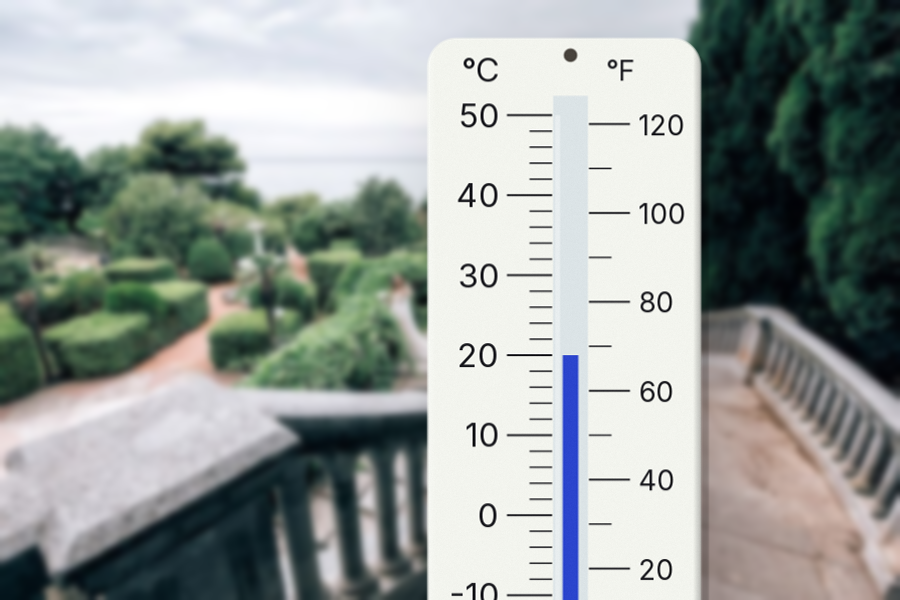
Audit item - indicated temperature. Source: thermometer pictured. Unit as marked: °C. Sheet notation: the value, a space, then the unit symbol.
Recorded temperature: 20 °C
